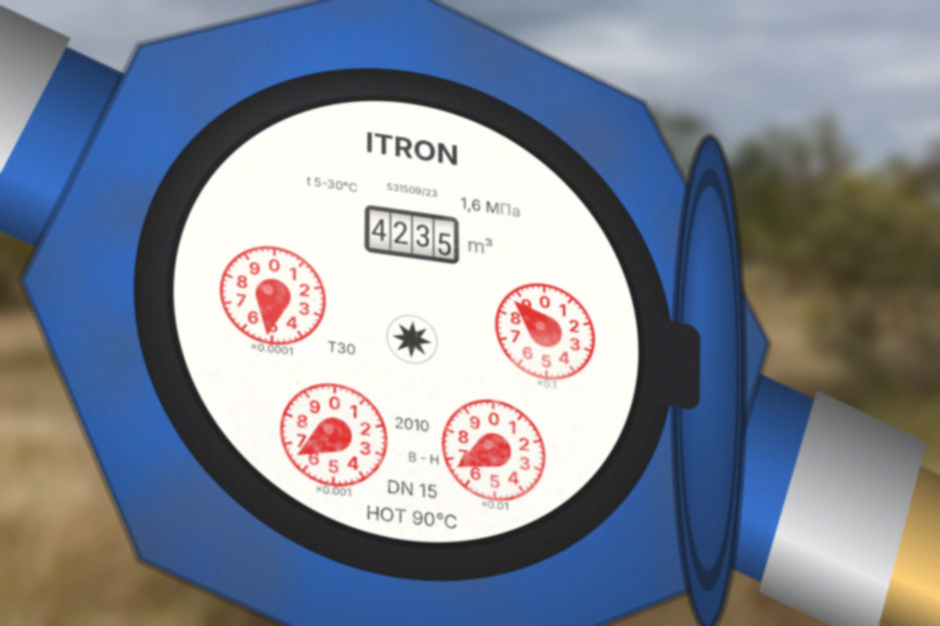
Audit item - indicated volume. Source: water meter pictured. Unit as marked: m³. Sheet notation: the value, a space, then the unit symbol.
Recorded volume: 4234.8665 m³
